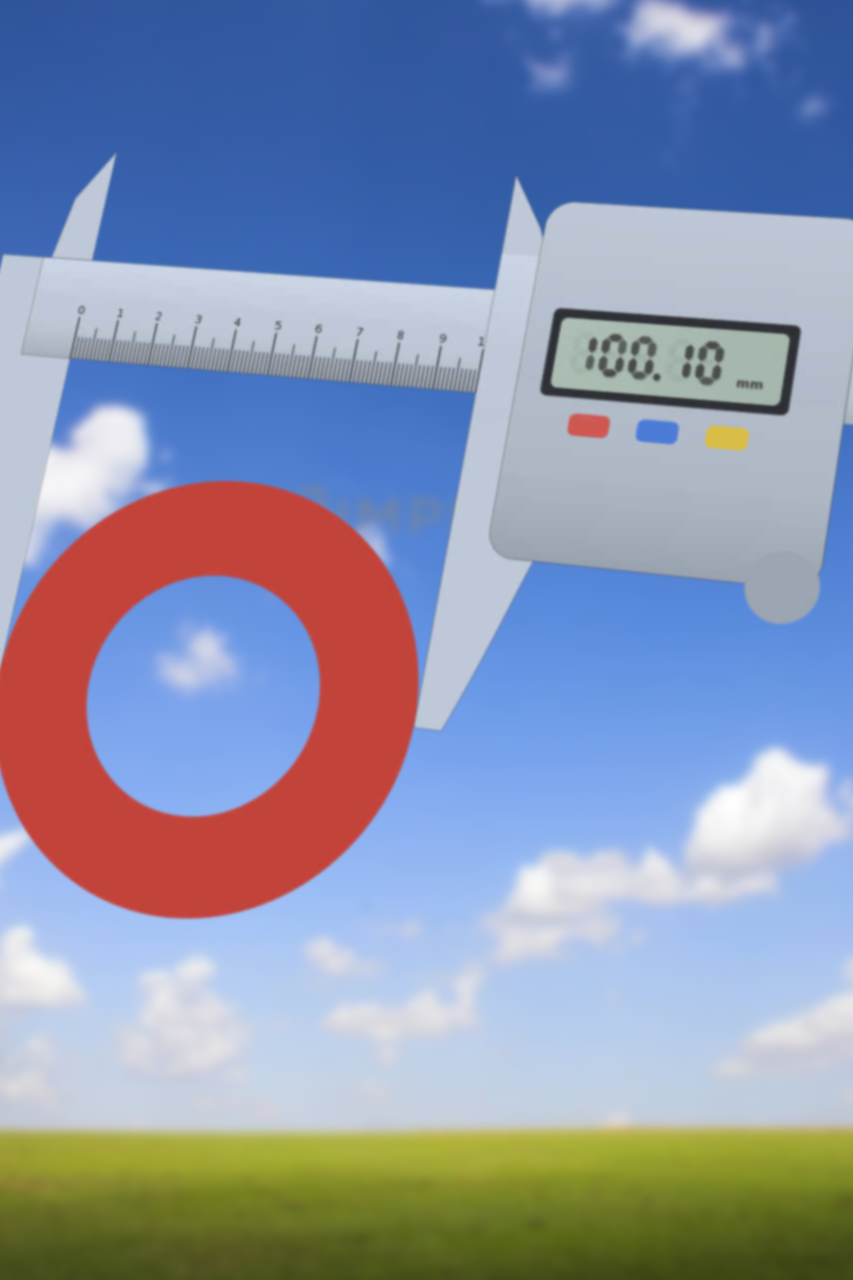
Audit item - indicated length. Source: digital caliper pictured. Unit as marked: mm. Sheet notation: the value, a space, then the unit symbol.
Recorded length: 100.10 mm
